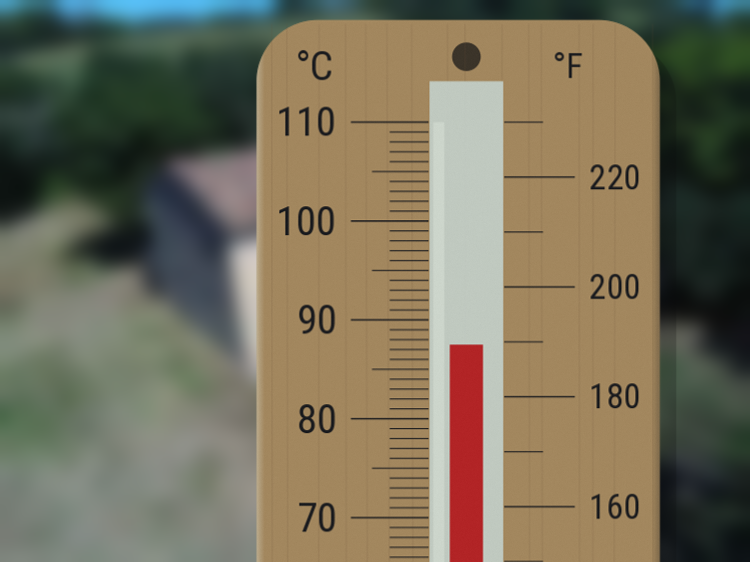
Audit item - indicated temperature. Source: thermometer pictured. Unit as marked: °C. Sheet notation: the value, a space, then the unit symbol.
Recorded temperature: 87.5 °C
